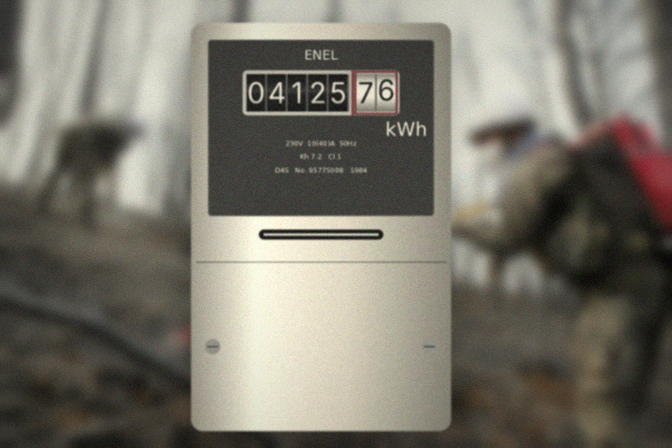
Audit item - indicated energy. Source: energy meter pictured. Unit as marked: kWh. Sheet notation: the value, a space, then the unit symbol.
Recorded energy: 4125.76 kWh
